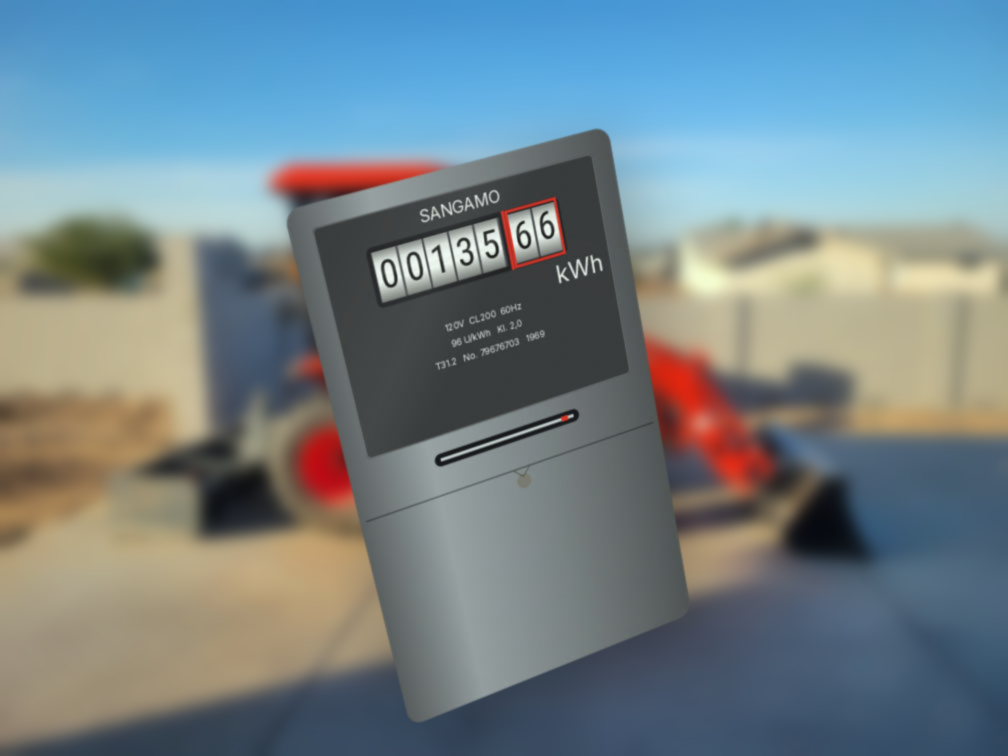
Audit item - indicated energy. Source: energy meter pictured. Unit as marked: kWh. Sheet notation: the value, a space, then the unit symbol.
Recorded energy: 135.66 kWh
